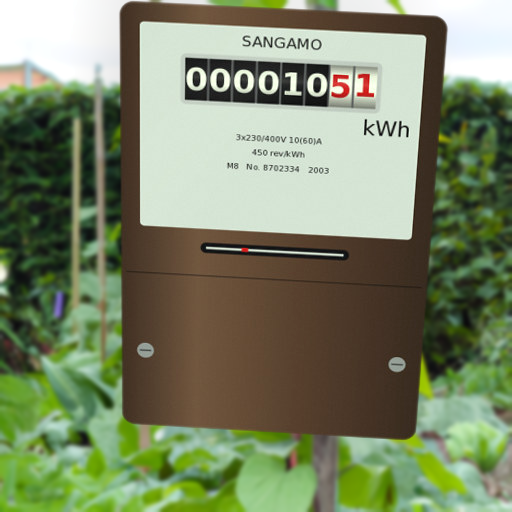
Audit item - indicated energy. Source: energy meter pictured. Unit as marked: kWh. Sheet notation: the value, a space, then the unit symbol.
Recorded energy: 10.51 kWh
